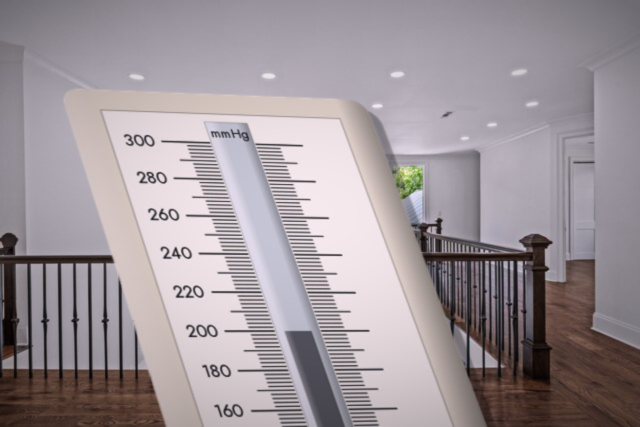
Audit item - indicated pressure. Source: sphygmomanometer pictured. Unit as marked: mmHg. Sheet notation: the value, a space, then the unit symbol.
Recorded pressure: 200 mmHg
